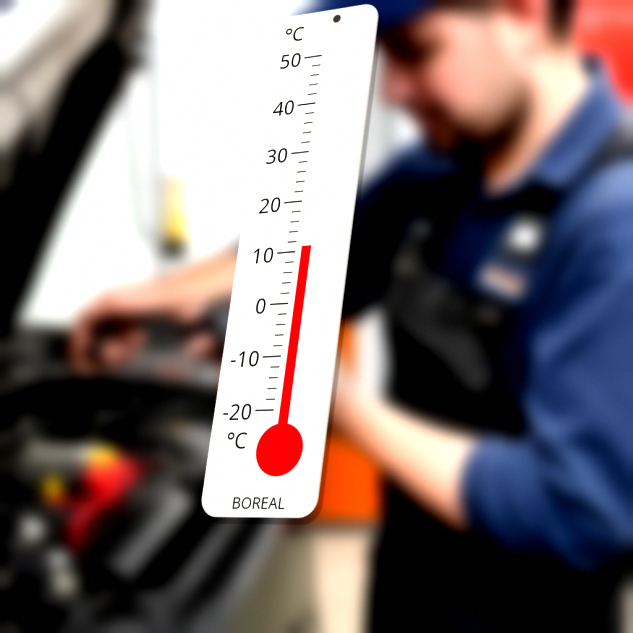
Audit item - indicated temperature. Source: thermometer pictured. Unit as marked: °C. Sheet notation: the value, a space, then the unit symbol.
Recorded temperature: 11 °C
